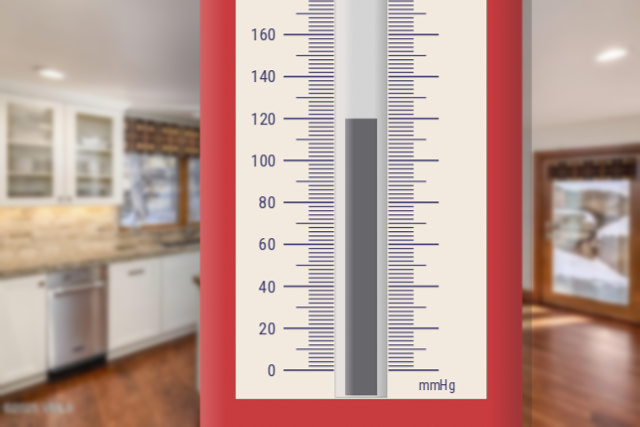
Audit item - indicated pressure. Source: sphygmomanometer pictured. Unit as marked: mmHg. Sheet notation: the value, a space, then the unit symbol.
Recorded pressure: 120 mmHg
